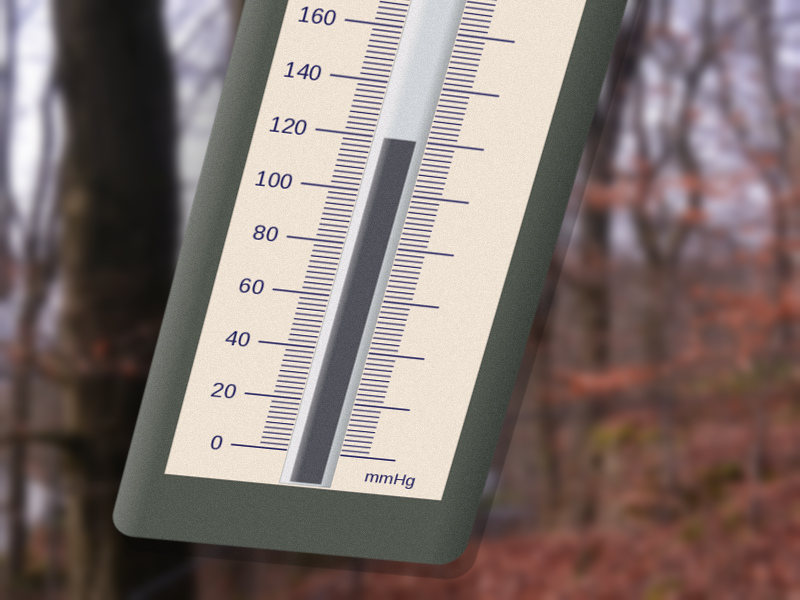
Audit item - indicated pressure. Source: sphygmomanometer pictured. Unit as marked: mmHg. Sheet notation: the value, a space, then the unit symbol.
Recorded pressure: 120 mmHg
